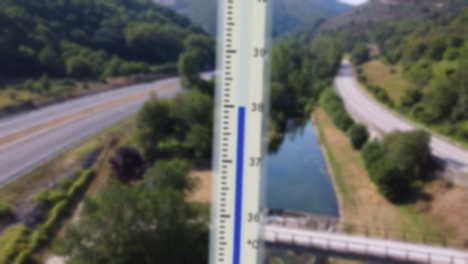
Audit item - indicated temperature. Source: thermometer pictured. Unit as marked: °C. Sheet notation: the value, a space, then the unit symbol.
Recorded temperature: 38 °C
